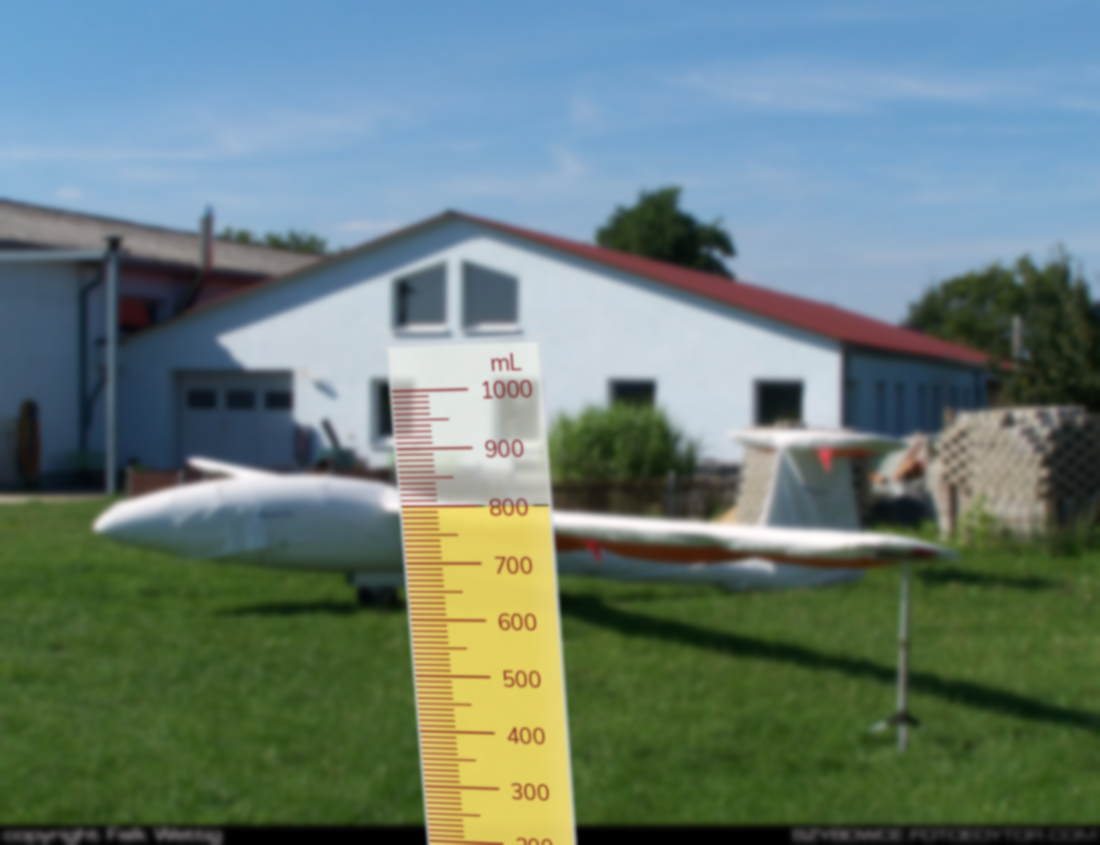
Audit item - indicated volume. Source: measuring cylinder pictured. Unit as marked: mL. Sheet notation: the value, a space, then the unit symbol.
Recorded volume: 800 mL
